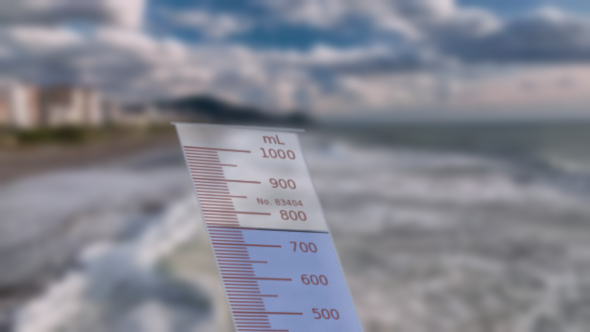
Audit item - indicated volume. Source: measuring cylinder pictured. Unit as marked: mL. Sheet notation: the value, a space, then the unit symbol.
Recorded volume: 750 mL
